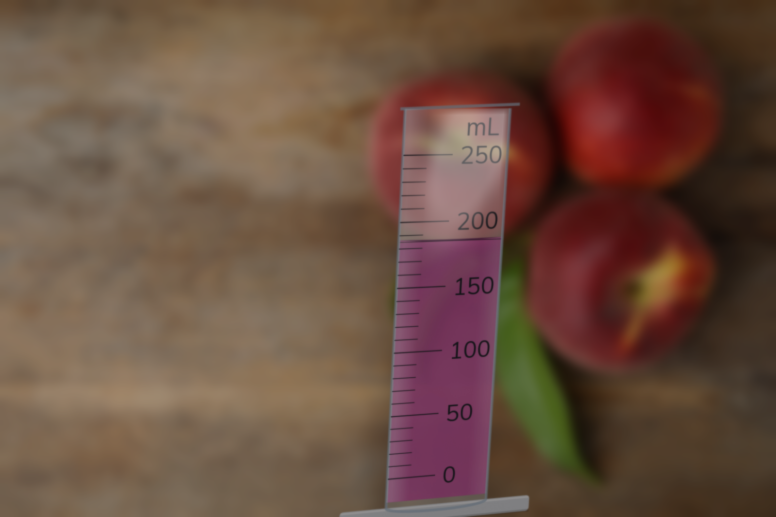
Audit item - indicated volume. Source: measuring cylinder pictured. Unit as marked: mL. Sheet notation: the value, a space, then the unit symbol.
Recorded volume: 185 mL
